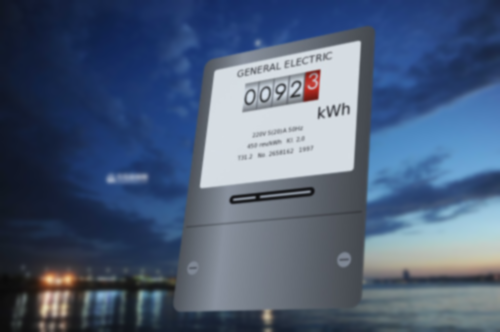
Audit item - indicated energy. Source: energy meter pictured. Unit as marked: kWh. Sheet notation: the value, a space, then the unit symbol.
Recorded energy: 92.3 kWh
